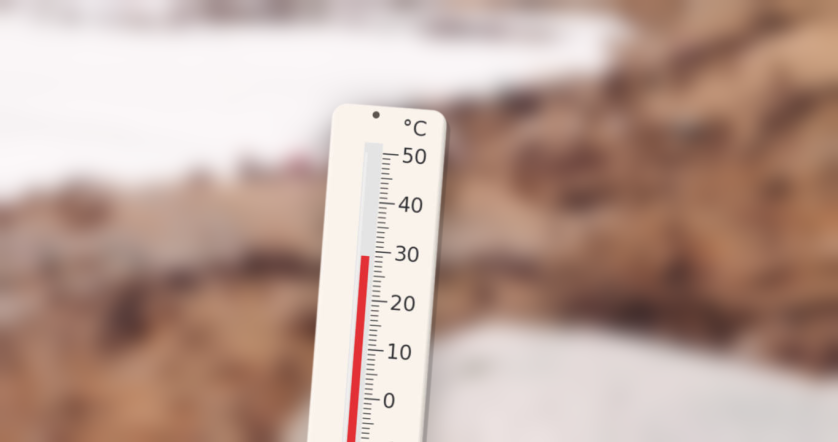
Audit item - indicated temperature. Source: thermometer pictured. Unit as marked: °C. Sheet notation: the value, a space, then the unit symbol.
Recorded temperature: 29 °C
